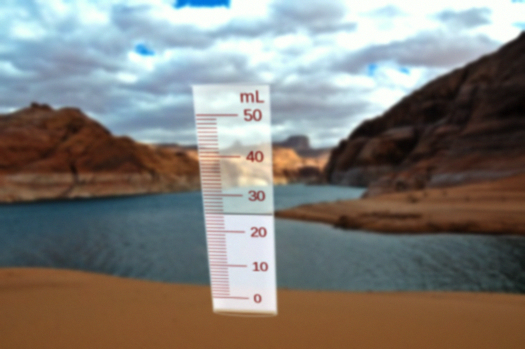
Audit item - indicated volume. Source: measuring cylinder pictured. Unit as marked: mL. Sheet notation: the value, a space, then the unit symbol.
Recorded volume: 25 mL
